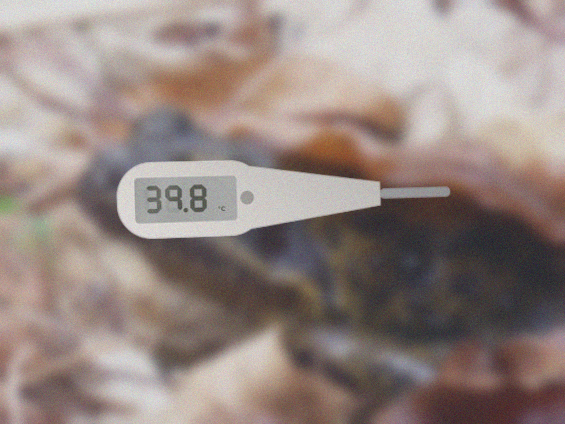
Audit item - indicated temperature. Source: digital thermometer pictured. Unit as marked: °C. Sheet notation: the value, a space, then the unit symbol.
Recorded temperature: 39.8 °C
